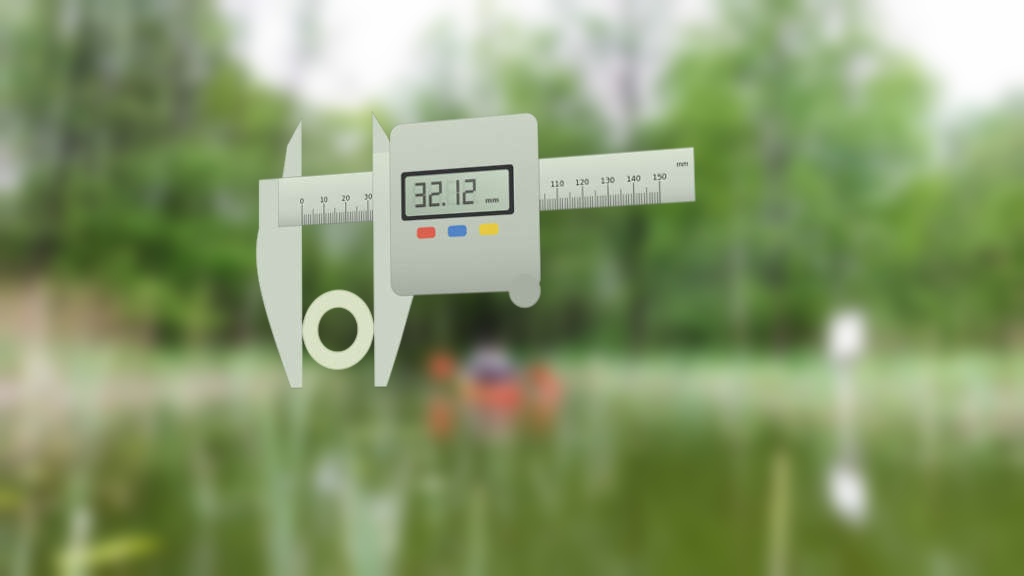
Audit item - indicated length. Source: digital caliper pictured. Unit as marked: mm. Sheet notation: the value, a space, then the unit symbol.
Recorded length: 32.12 mm
